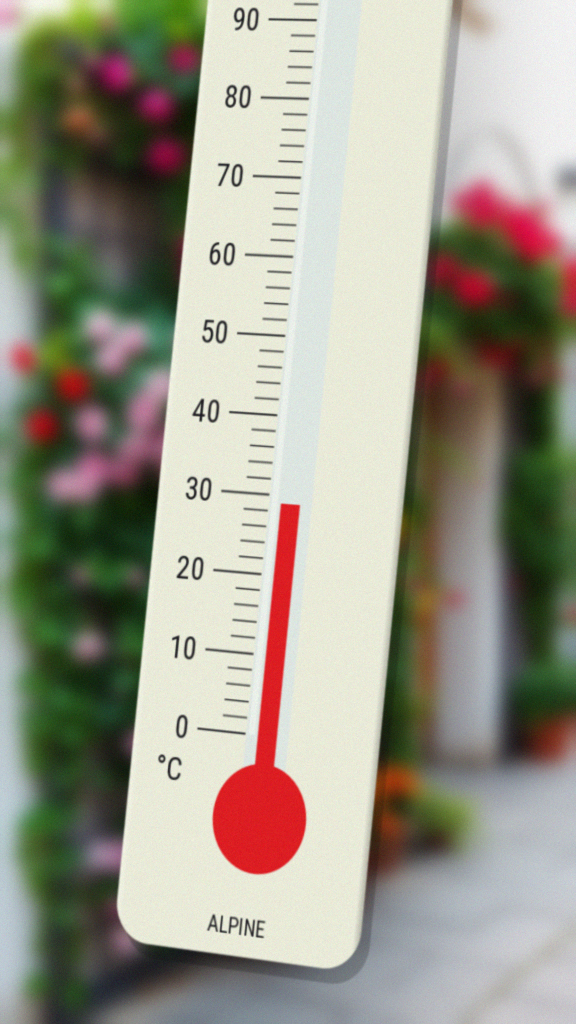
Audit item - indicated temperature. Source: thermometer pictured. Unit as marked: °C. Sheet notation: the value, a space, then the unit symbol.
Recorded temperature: 29 °C
